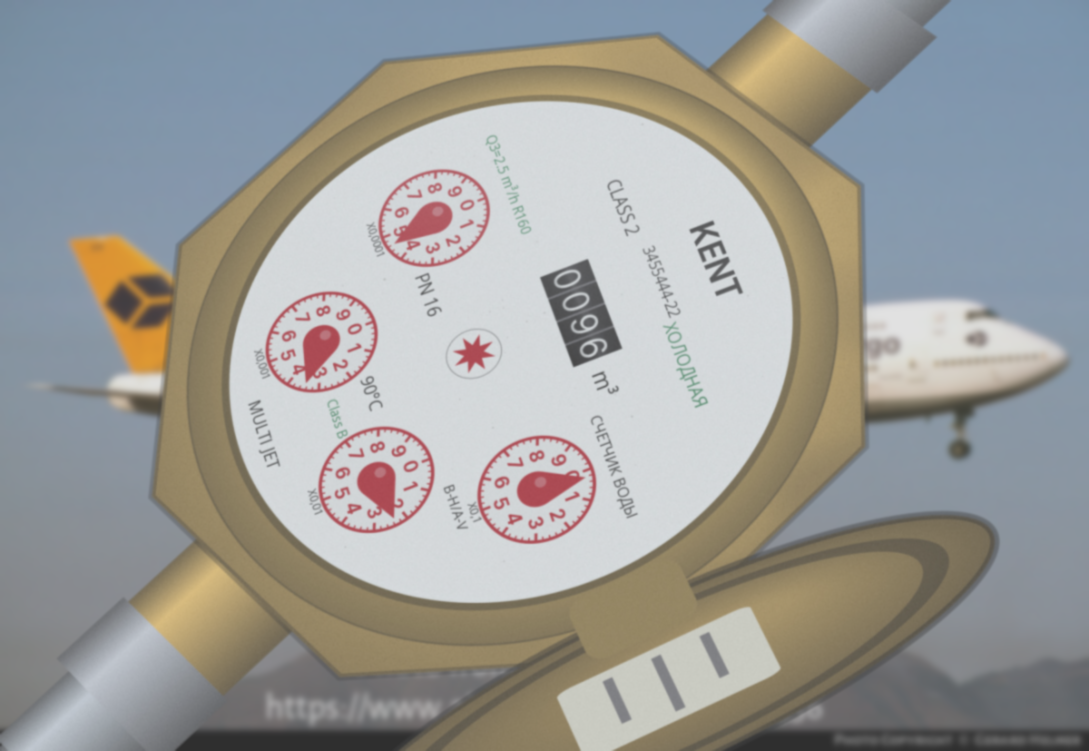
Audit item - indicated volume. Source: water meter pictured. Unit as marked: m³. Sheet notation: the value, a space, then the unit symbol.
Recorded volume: 96.0234 m³
